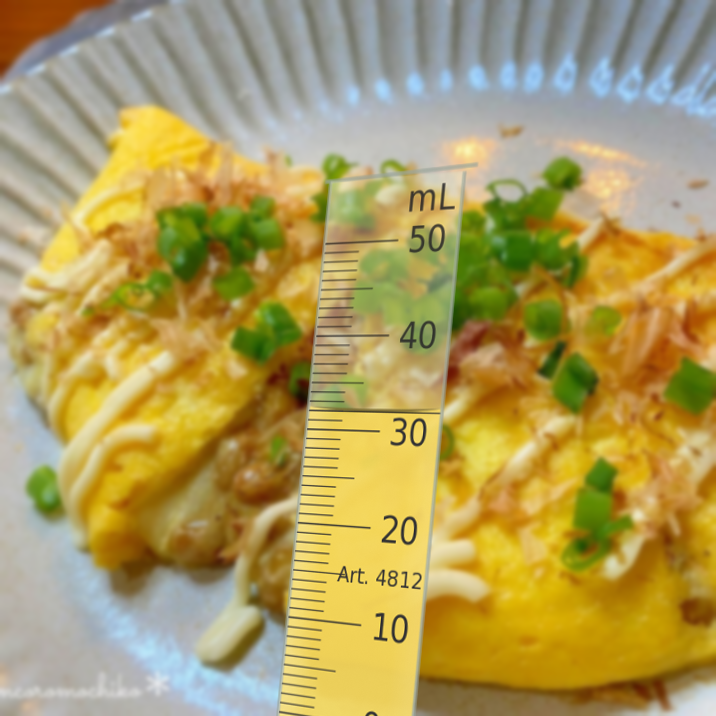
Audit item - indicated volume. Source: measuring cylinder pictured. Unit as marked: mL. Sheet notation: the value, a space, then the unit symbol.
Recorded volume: 32 mL
